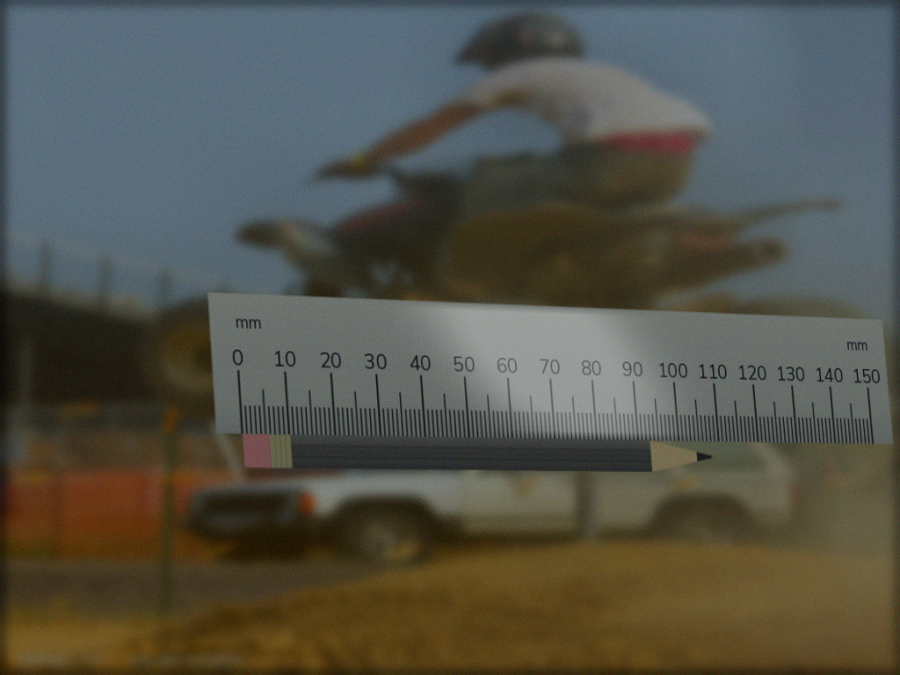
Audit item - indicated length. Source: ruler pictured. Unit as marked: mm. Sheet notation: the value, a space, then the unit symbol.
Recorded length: 108 mm
